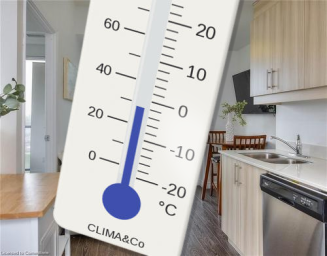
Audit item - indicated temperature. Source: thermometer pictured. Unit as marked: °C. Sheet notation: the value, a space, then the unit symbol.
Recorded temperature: -2 °C
